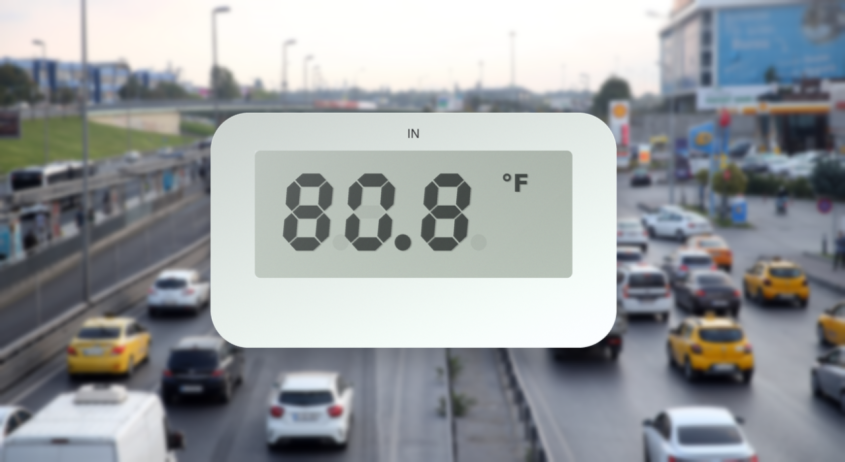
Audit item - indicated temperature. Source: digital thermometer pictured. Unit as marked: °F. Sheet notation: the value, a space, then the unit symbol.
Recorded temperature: 80.8 °F
